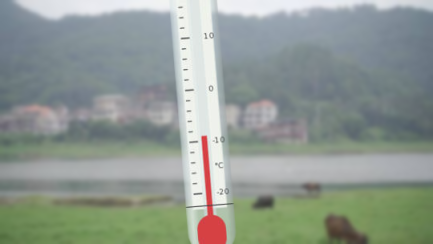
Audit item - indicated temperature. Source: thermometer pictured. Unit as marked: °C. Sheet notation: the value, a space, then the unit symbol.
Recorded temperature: -9 °C
